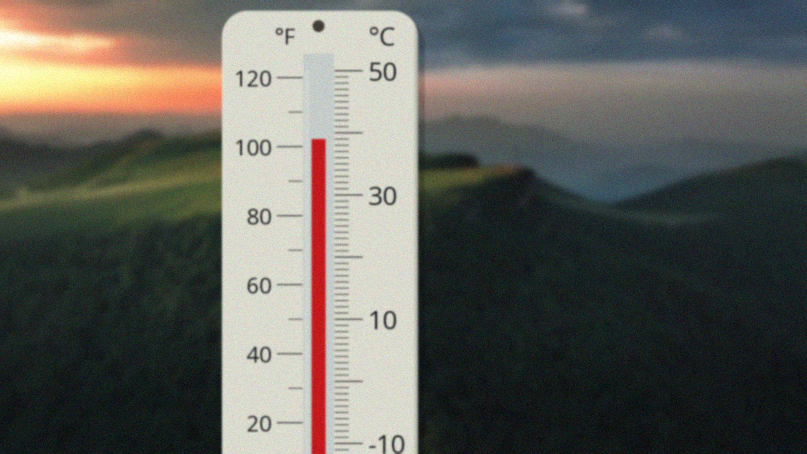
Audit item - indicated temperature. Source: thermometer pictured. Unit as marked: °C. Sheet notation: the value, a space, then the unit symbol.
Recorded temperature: 39 °C
